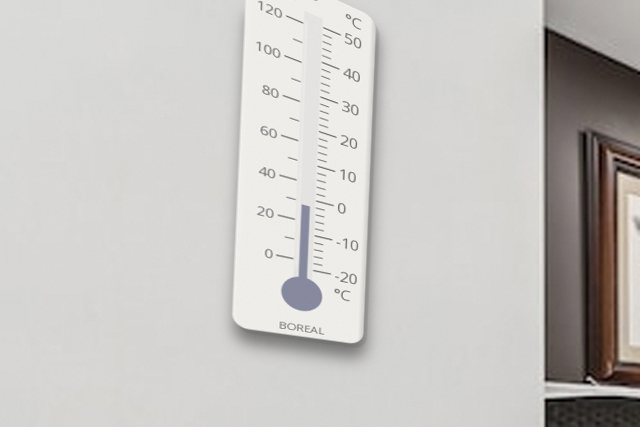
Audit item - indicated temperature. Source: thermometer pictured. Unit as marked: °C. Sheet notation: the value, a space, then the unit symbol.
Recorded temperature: -2 °C
